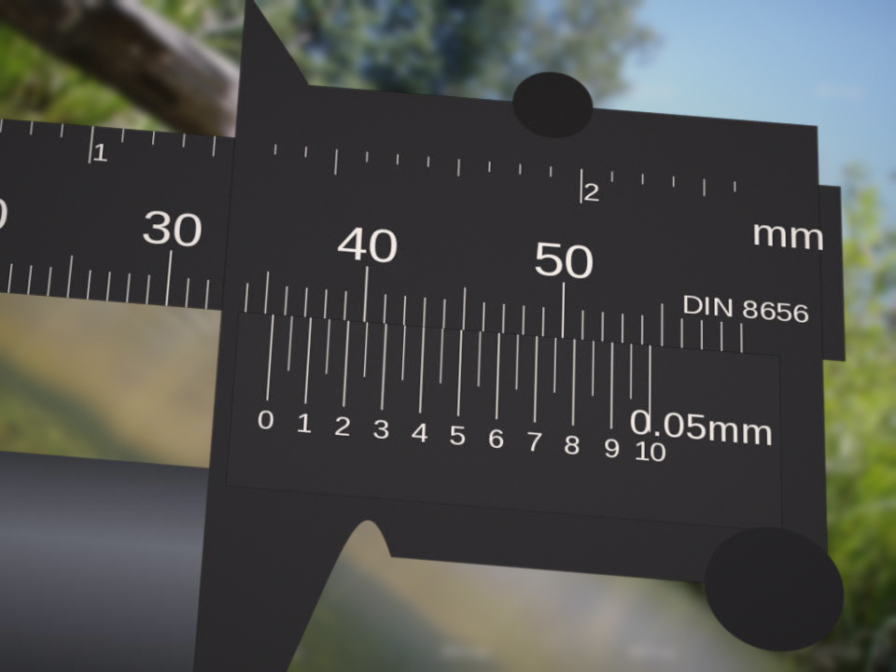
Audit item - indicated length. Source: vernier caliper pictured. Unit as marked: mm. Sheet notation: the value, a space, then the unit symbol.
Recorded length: 35.4 mm
